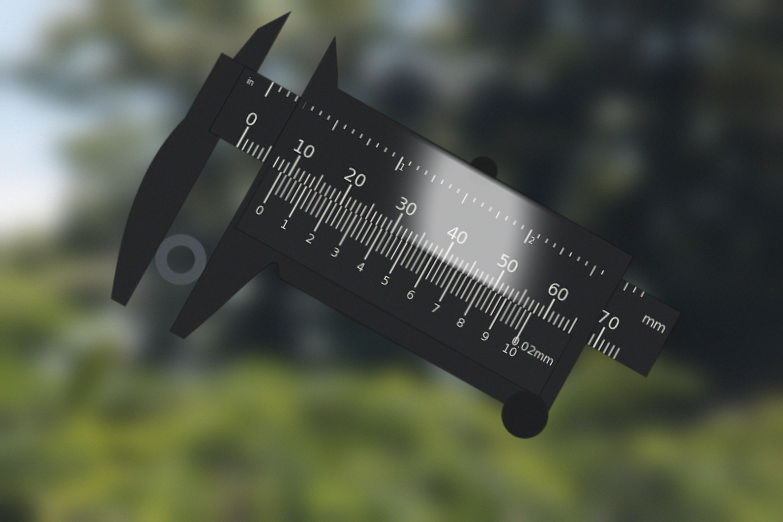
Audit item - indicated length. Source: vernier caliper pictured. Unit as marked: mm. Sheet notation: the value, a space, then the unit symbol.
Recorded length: 8.6 mm
